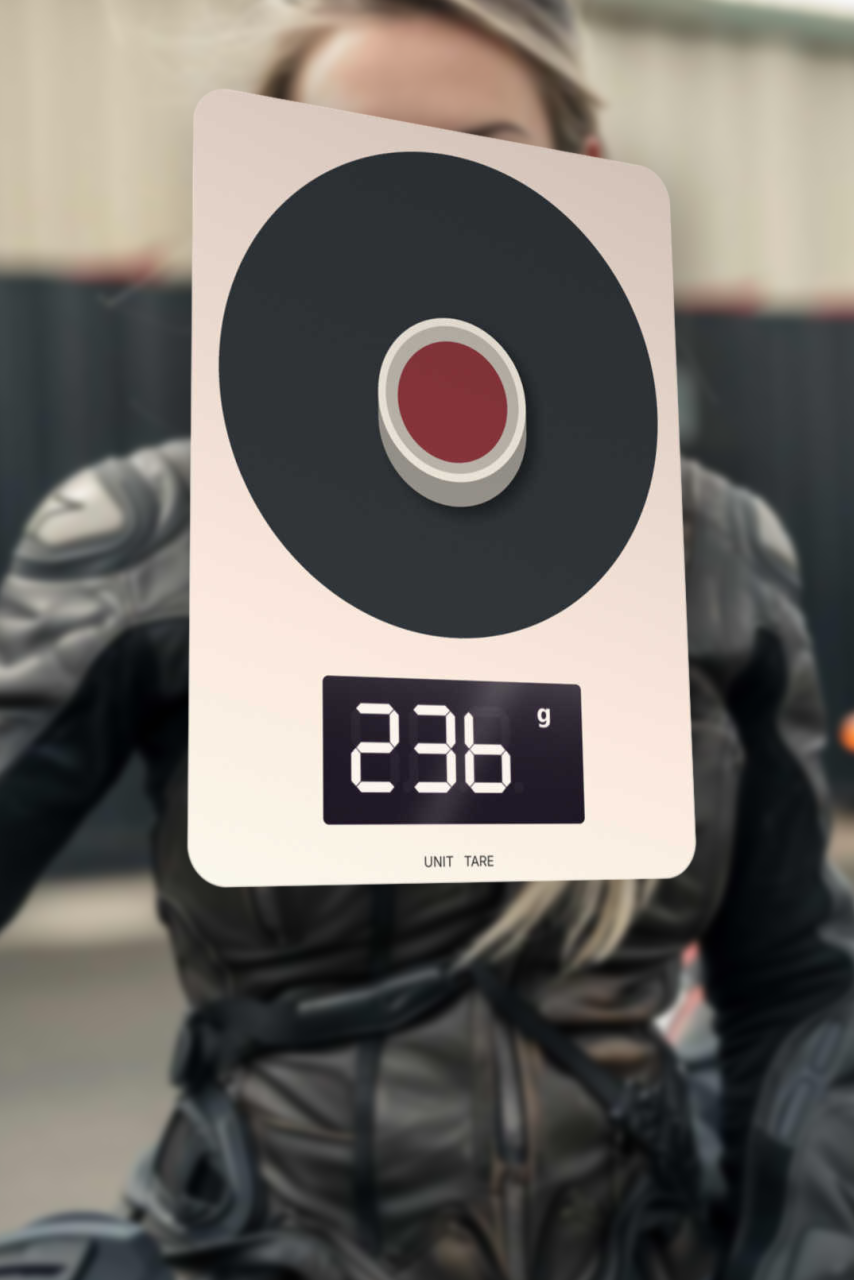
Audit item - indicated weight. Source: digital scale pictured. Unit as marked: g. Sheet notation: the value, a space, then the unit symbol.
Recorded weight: 236 g
